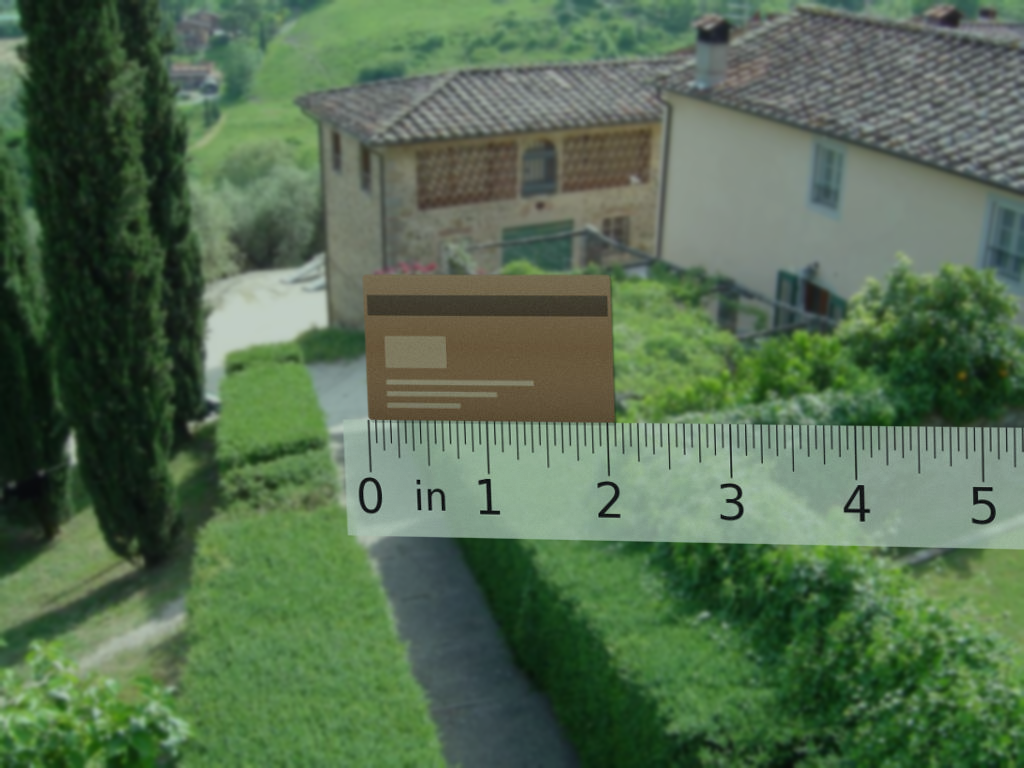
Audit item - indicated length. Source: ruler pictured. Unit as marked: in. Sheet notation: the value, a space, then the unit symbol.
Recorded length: 2.0625 in
